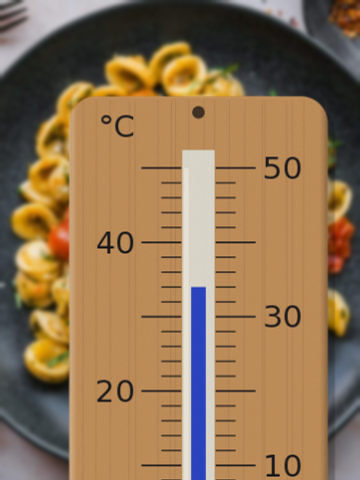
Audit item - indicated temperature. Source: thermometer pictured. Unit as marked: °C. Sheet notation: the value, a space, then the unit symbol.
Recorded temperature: 34 °C
